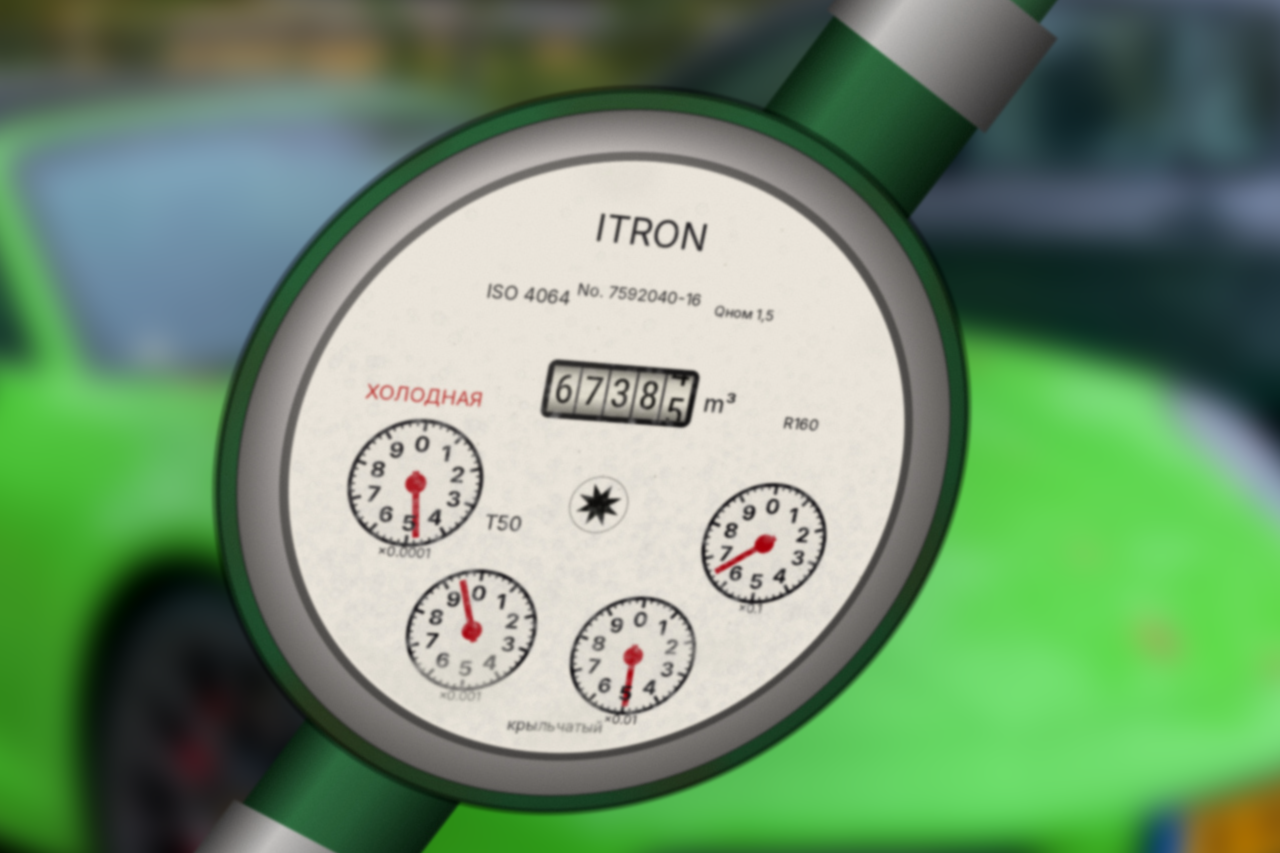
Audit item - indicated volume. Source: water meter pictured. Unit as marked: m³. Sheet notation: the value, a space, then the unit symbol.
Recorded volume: 67384.6494 m³
